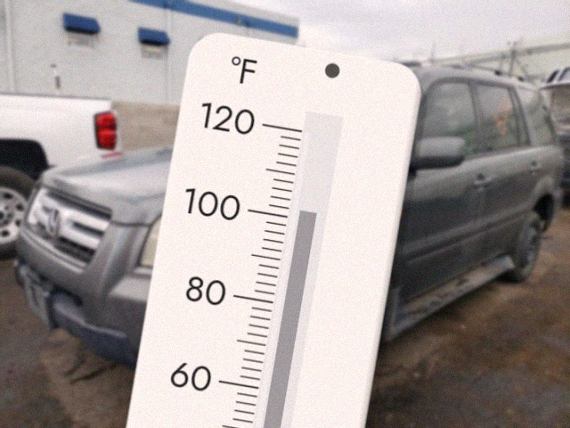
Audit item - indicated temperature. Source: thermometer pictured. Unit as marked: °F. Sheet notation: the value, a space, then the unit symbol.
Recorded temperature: 102 °F
